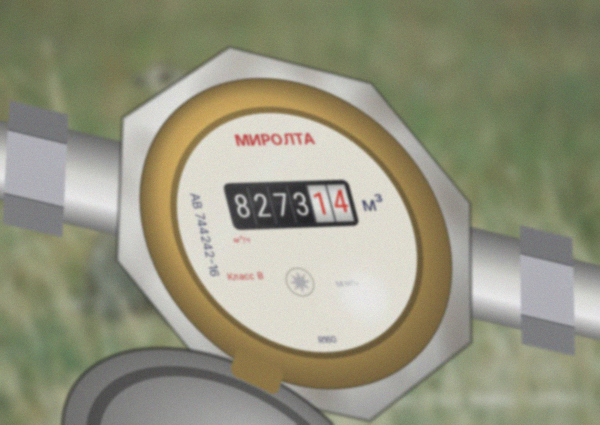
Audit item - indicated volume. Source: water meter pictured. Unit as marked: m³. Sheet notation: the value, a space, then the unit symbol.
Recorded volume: 8273.14 m³
